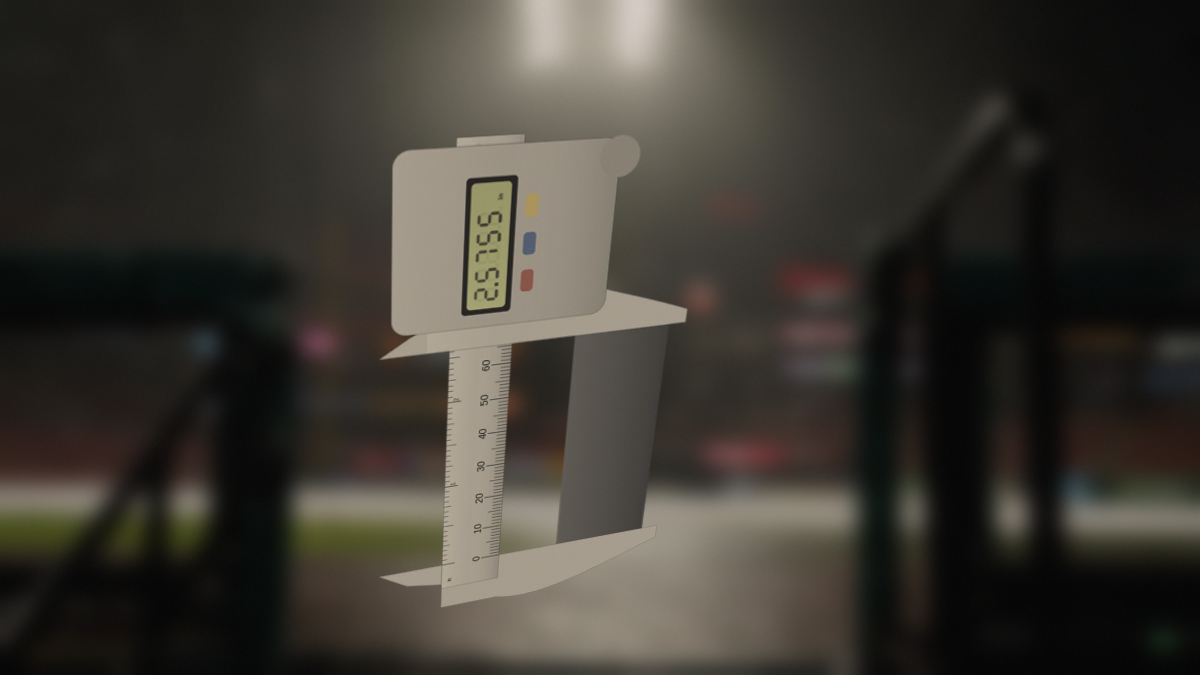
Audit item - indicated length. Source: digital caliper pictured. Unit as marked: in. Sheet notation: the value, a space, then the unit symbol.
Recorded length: 2.5755 in
